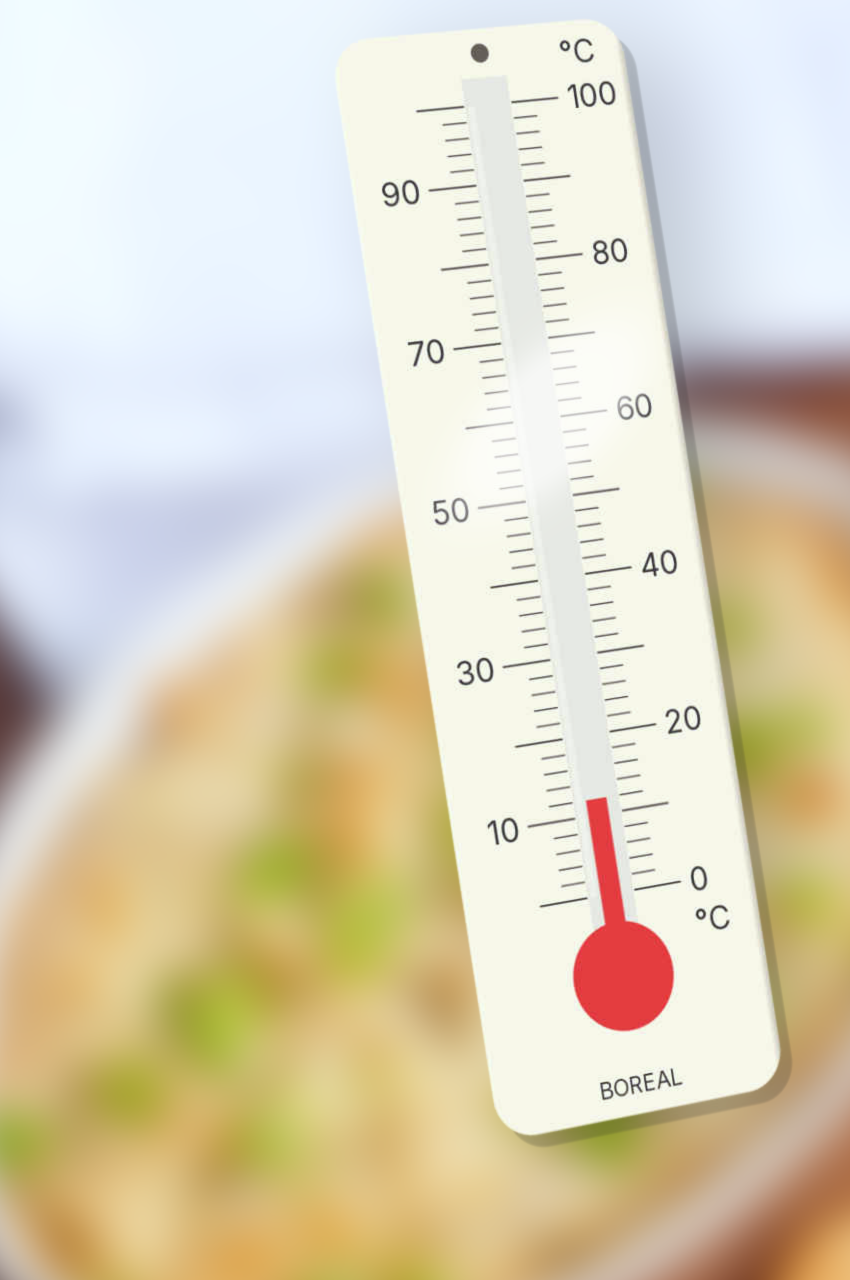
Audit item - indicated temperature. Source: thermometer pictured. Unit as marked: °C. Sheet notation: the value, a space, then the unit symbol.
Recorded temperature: 12 °C
